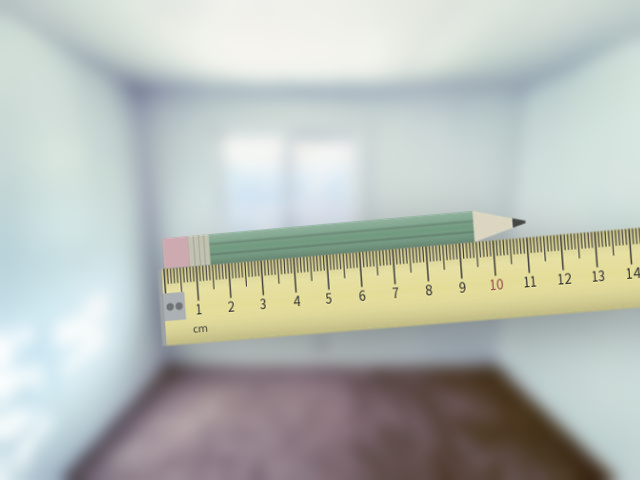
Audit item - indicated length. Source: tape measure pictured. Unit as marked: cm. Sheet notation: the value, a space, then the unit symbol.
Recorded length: 11 cm
